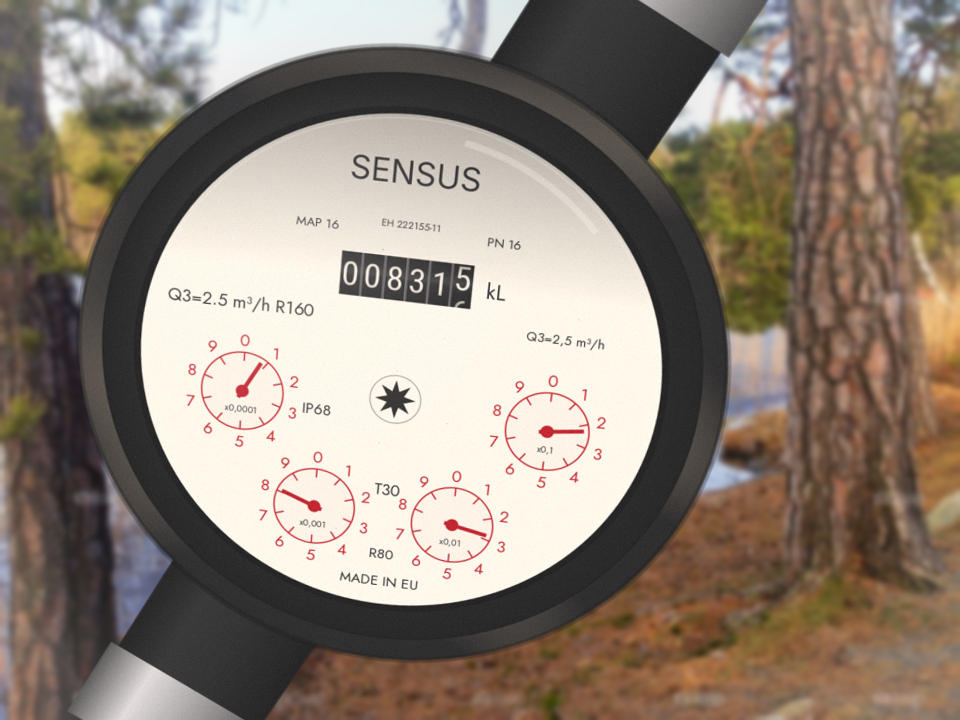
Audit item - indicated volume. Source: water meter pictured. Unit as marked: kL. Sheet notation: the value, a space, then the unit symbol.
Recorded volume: 8315.2280 kL
